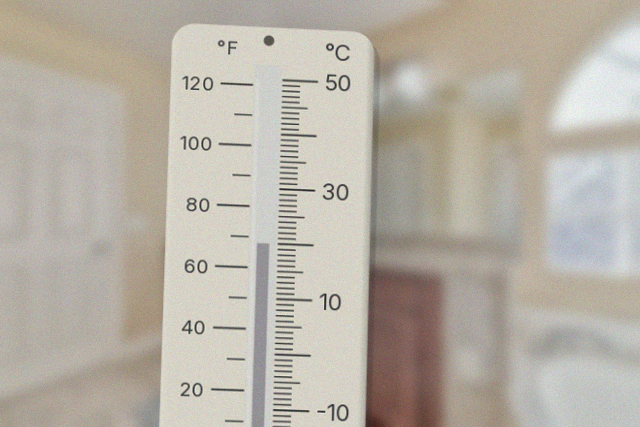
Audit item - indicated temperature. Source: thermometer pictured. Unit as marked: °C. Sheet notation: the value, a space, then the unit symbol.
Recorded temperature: 20 °C
